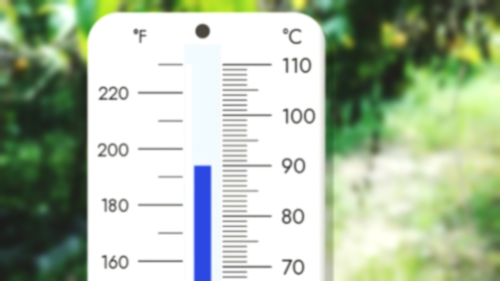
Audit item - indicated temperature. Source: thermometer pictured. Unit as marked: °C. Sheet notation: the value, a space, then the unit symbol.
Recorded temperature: 90 °C
